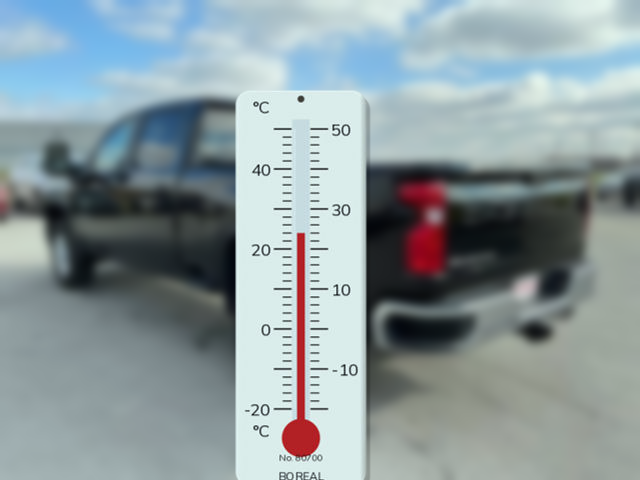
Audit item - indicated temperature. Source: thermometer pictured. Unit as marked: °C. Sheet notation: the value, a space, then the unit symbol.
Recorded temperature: 24 °C
